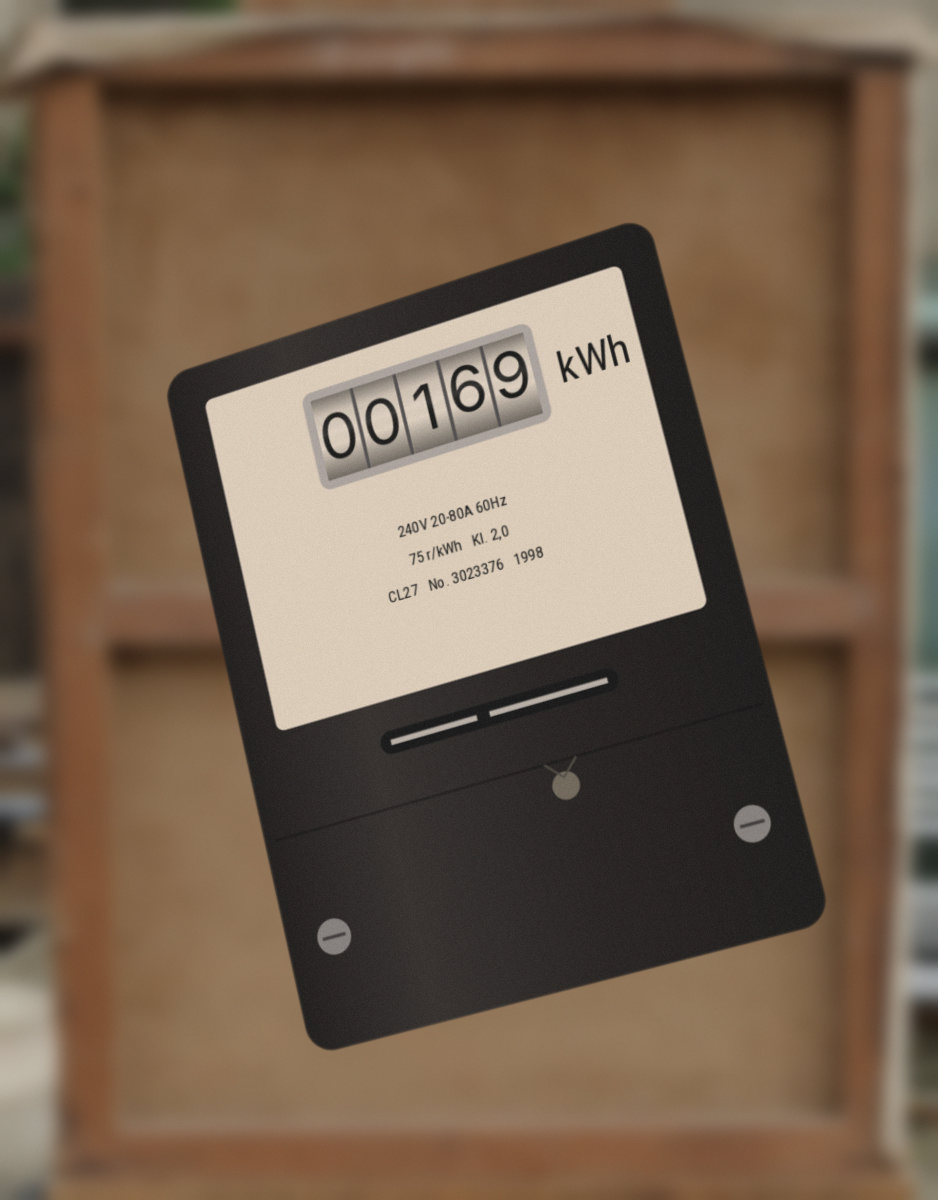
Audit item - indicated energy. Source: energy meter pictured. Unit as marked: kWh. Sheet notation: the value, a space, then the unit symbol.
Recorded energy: 169 kWh
